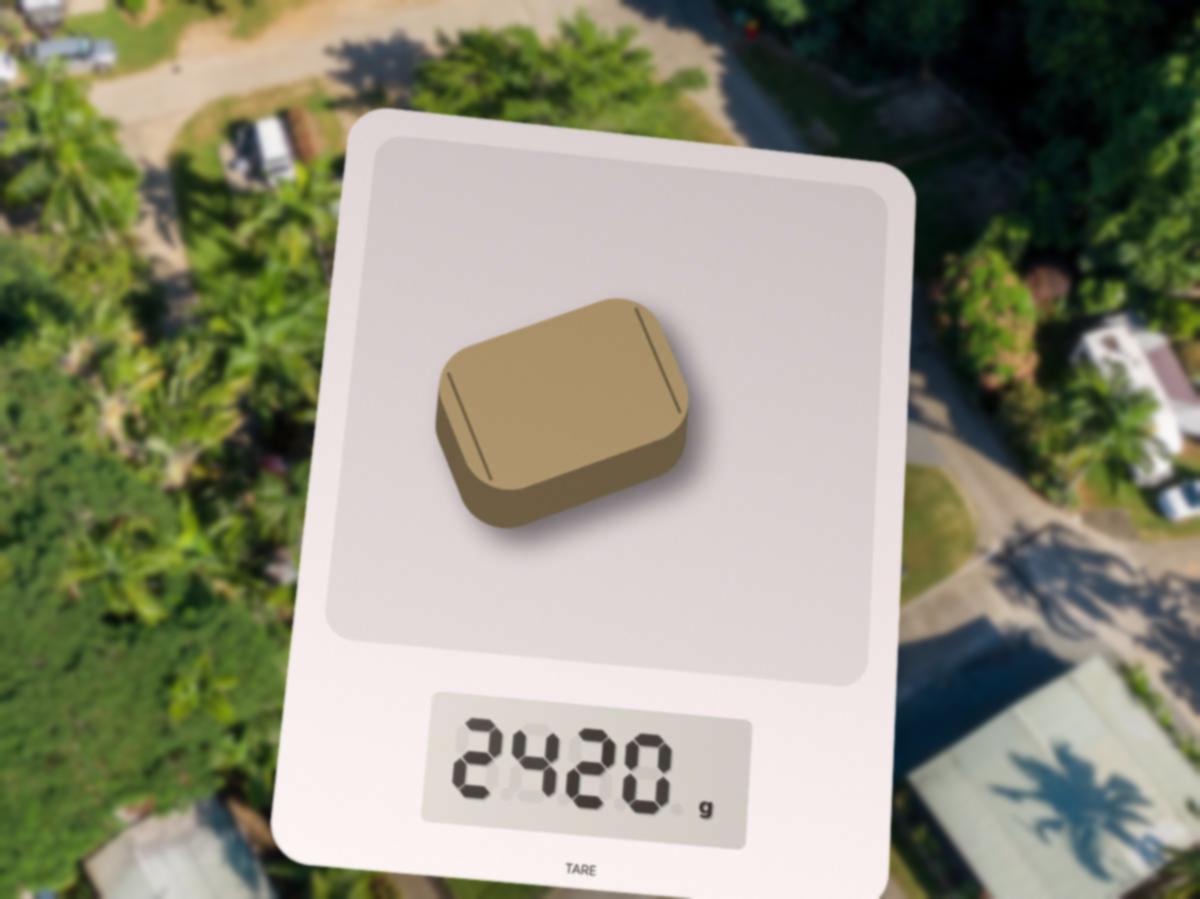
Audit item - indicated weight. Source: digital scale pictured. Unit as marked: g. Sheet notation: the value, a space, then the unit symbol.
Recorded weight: 2420 g
